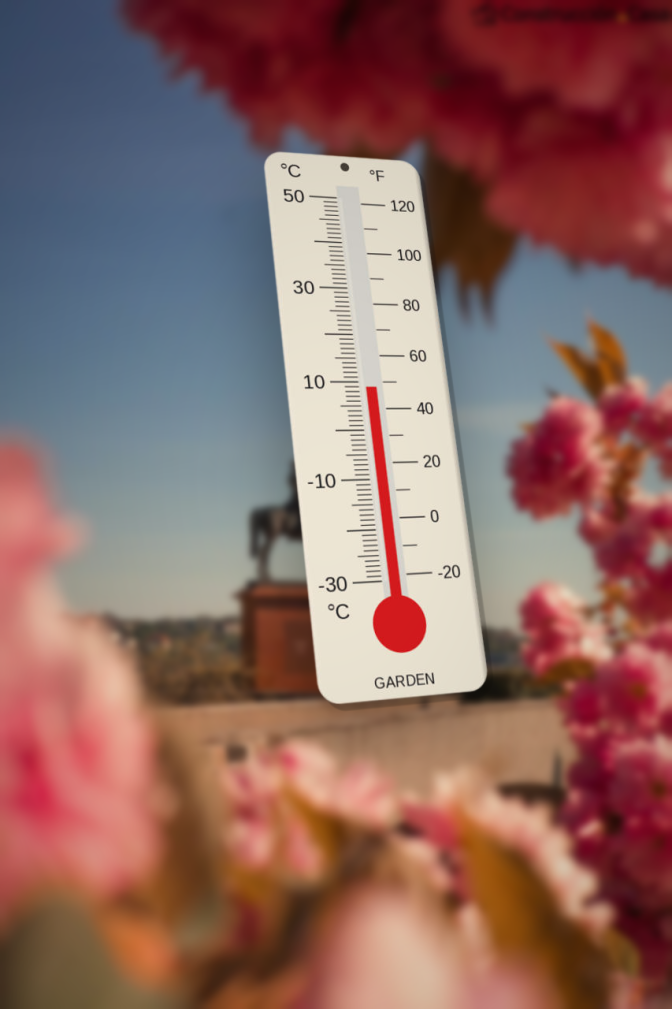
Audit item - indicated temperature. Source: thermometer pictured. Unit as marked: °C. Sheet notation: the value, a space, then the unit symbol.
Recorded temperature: 9 °C
